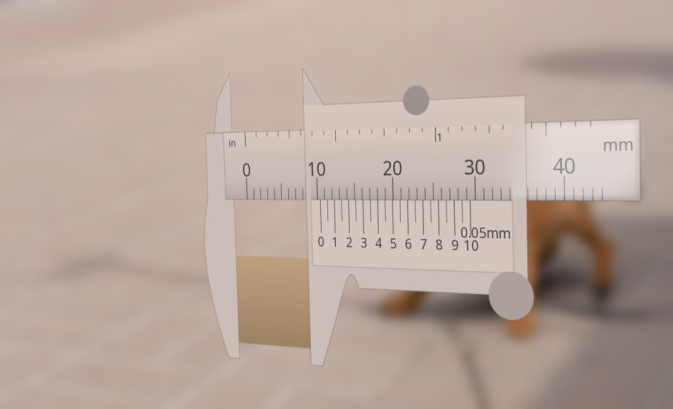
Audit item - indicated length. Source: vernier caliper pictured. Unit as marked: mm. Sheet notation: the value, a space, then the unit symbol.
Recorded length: 10.4 mm
